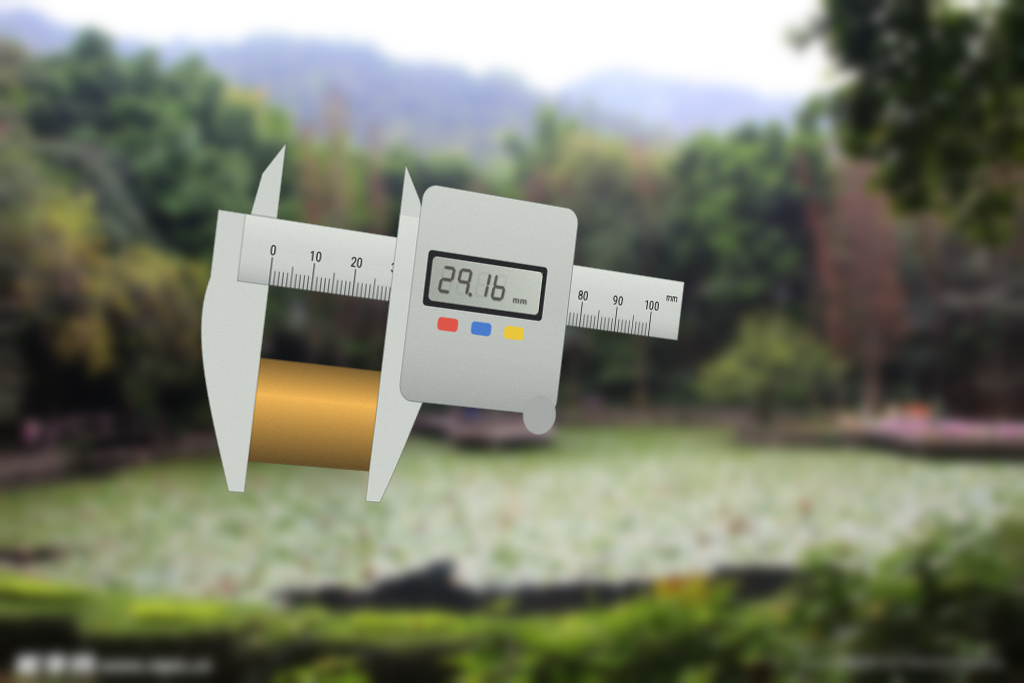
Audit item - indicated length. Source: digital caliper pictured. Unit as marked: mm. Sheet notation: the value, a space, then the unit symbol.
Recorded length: 29.16 mm
